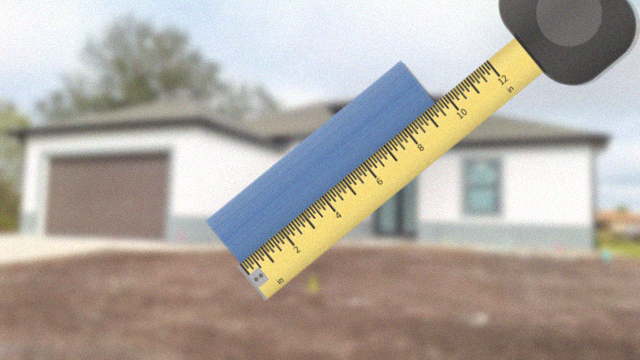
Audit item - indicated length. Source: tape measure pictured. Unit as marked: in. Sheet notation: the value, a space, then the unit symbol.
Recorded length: 9.5 in
